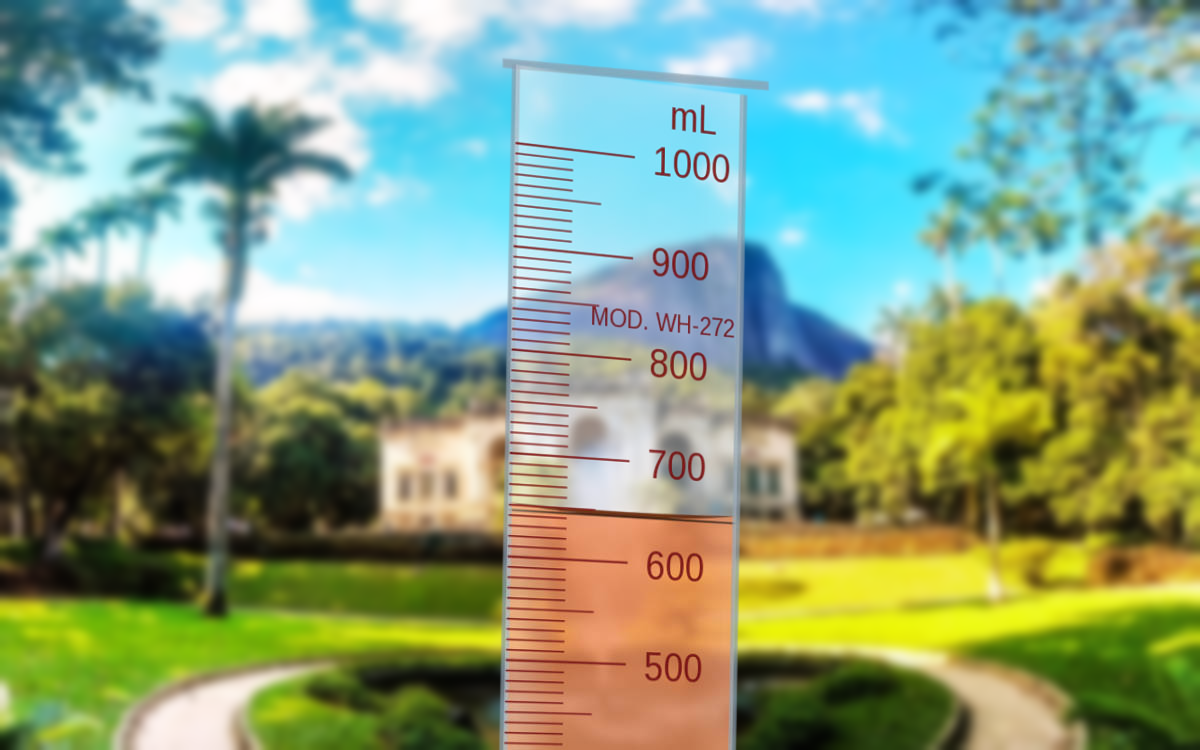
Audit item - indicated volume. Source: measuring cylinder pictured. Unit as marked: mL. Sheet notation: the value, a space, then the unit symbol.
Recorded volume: 645 mL
